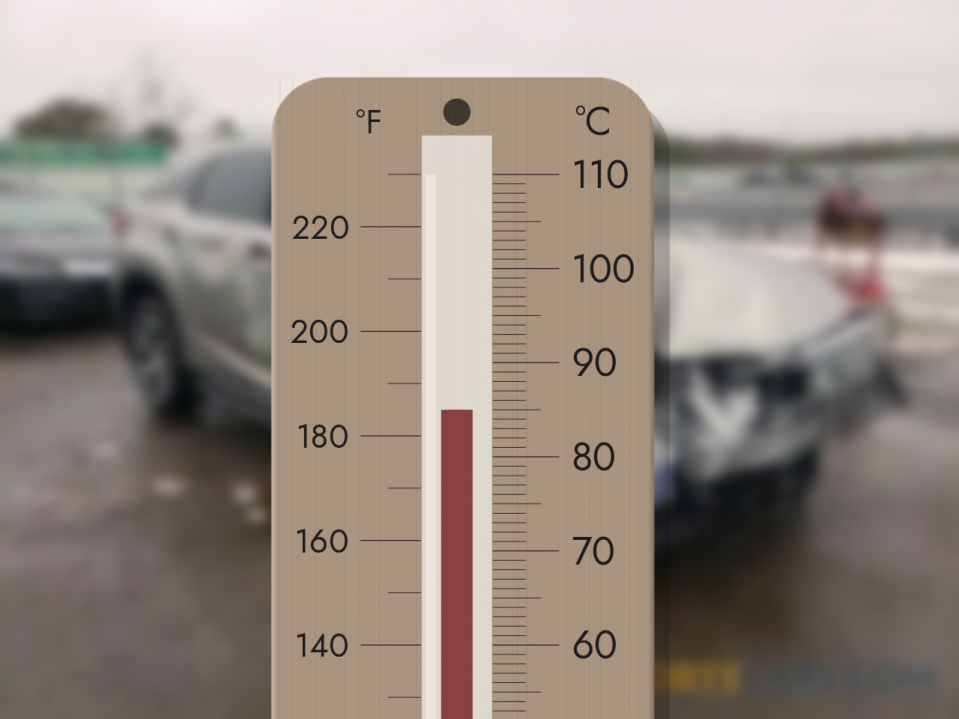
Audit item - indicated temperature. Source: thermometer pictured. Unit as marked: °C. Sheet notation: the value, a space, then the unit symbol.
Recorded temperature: 85 °C
